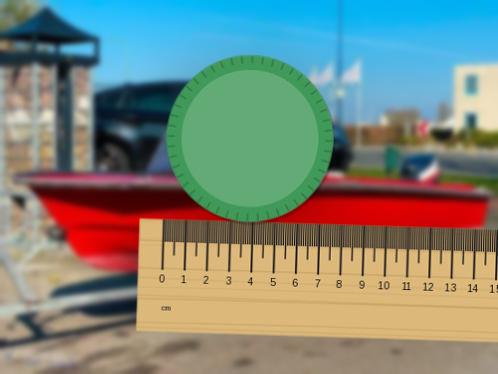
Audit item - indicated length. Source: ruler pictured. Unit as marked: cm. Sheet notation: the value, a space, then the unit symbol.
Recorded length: 7.5 cm
